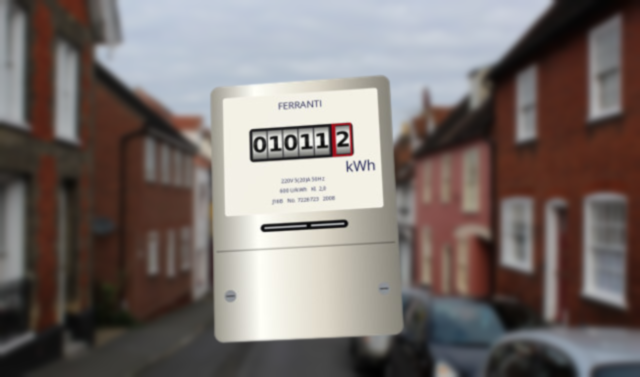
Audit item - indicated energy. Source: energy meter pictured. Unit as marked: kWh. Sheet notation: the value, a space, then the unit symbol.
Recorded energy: 1011.2 kWh
